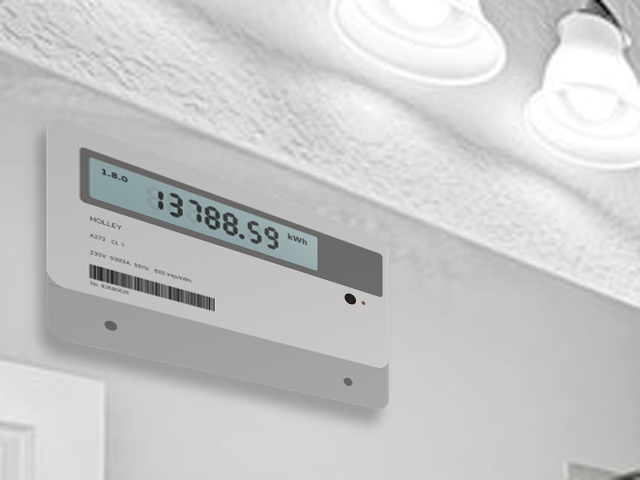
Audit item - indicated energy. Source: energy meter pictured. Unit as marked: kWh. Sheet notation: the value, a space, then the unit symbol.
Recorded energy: 13788.59 kWh
